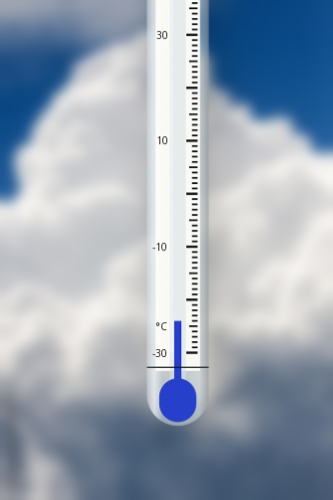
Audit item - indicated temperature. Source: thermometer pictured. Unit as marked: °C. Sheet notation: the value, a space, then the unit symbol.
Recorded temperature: -24 °C
